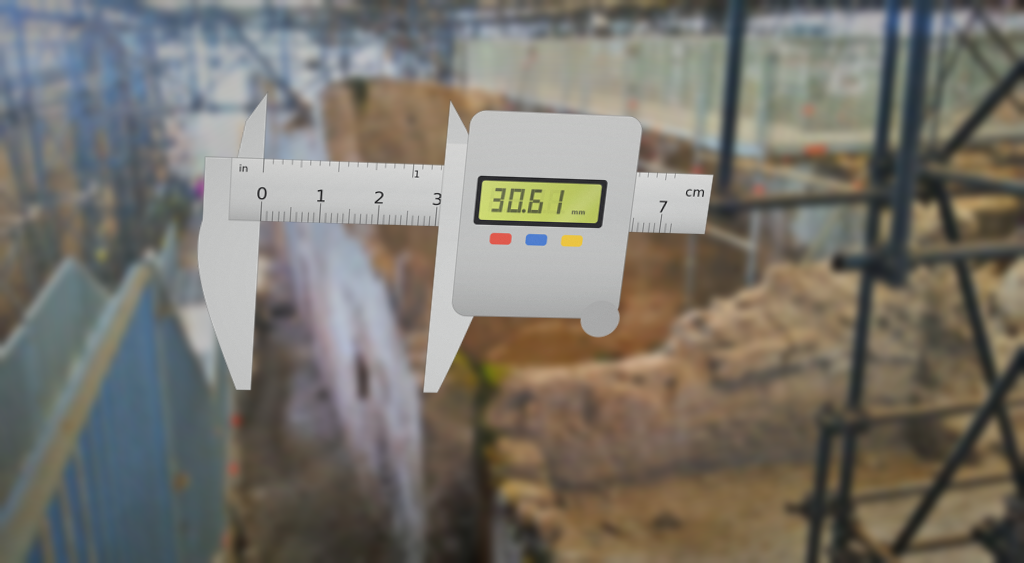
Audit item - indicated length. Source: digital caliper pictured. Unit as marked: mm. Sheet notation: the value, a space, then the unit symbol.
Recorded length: 30.61 mm
